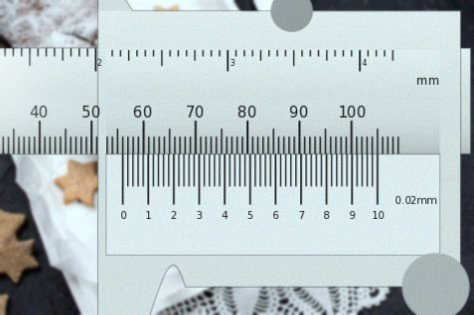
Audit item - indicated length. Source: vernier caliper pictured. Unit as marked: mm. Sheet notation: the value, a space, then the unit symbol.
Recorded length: 56.0 mm
